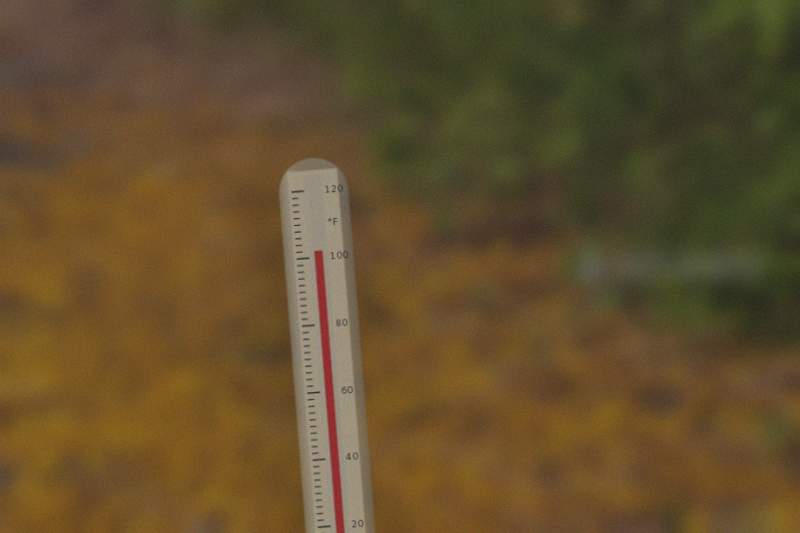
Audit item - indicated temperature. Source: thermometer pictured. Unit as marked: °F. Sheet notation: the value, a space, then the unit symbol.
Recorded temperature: 102 °F
